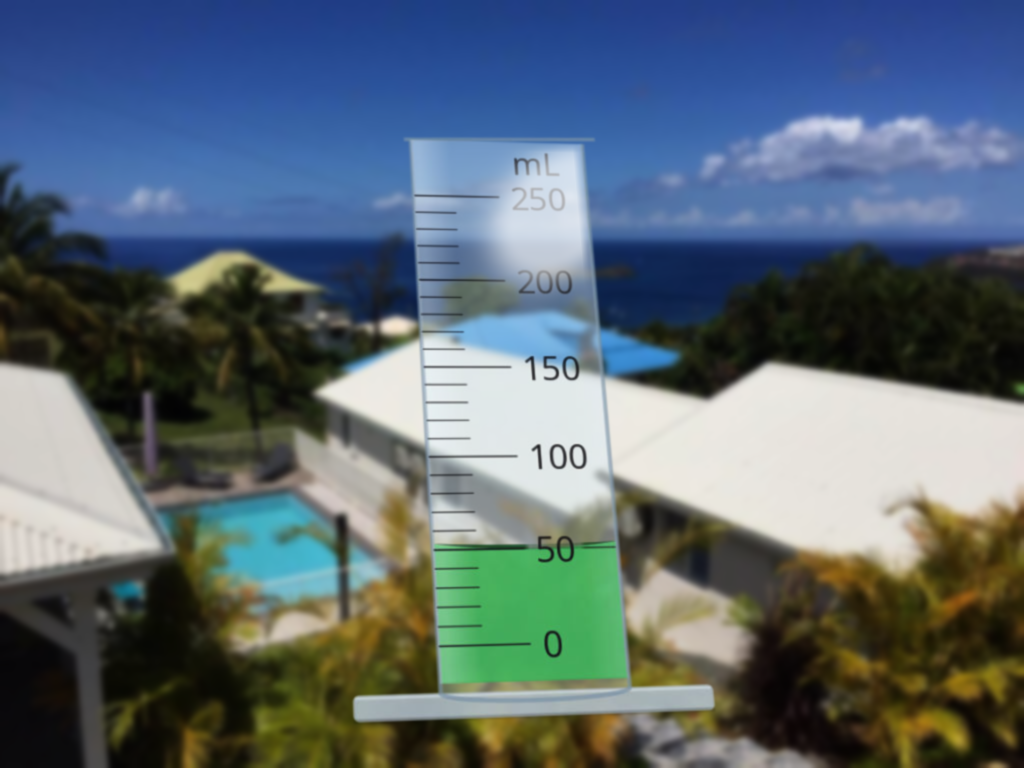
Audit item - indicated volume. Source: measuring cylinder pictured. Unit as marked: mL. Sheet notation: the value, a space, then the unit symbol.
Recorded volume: 50 mL
